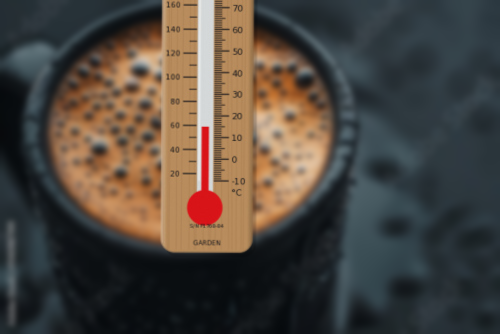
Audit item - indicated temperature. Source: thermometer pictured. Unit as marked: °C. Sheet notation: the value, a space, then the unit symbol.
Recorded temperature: 15 °C
